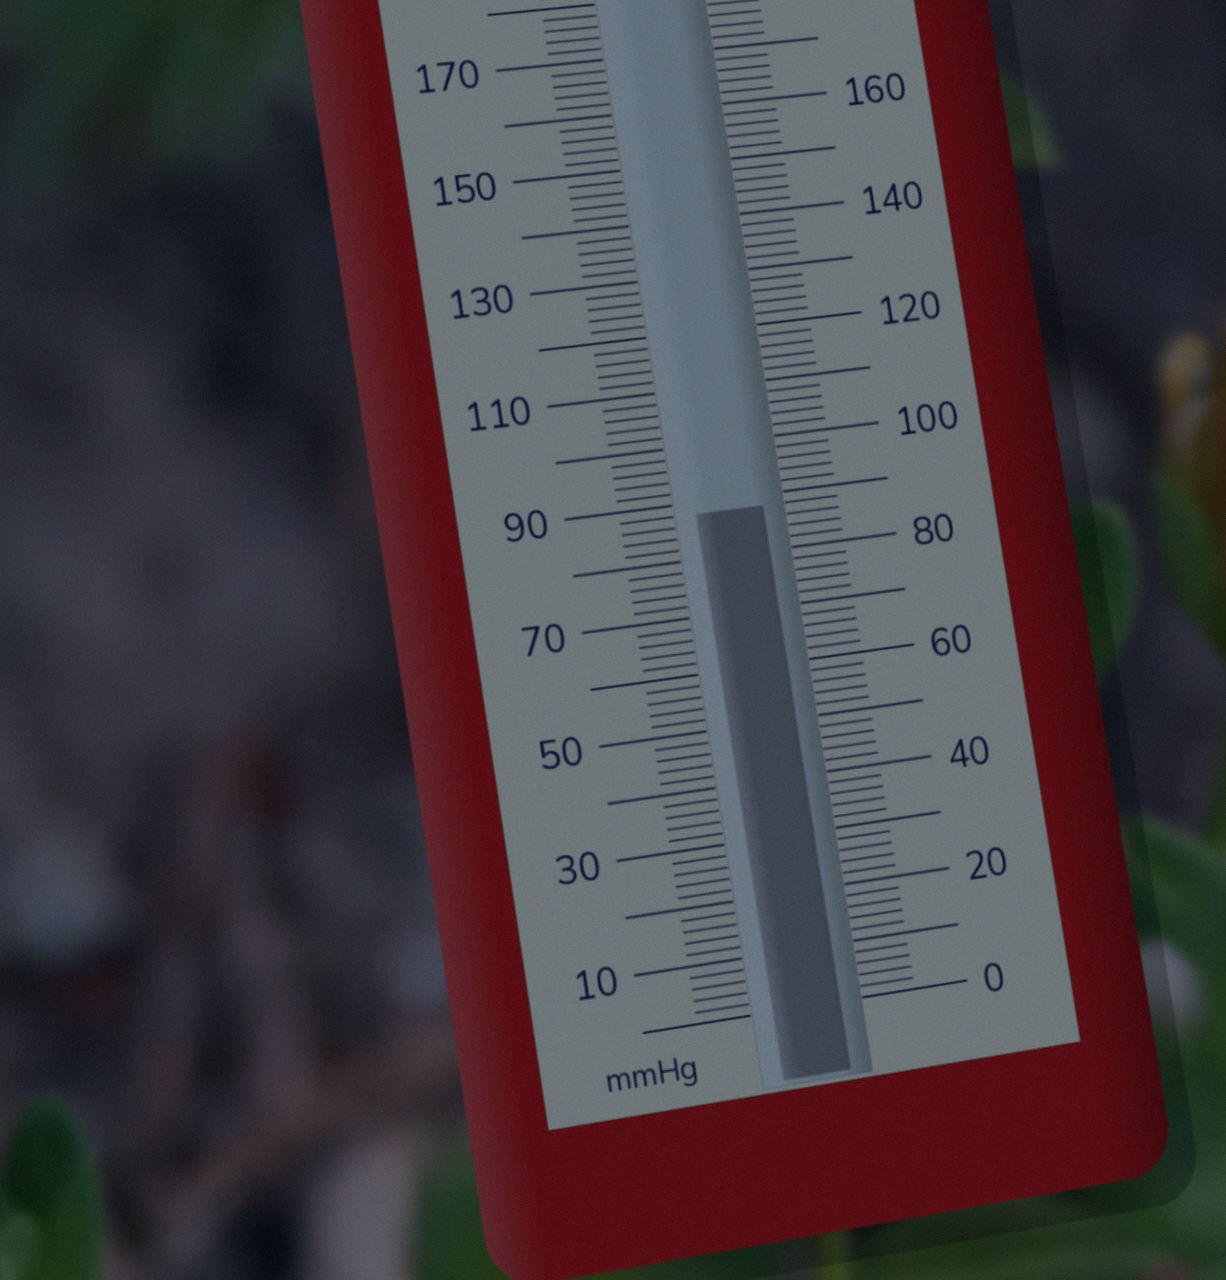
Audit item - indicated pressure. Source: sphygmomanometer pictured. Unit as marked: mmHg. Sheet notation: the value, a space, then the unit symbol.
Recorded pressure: 88 mmHg
